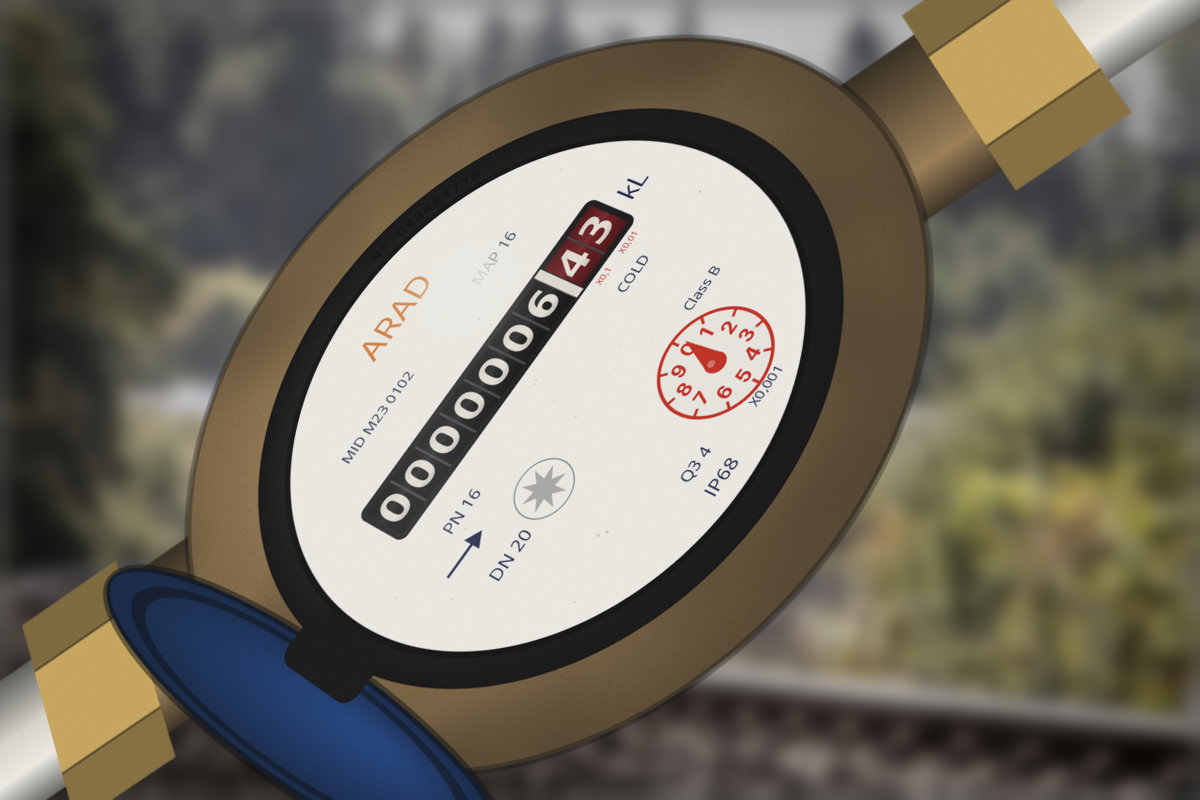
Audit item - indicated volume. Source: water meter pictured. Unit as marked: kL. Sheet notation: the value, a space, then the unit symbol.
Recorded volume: 6.430 kL
